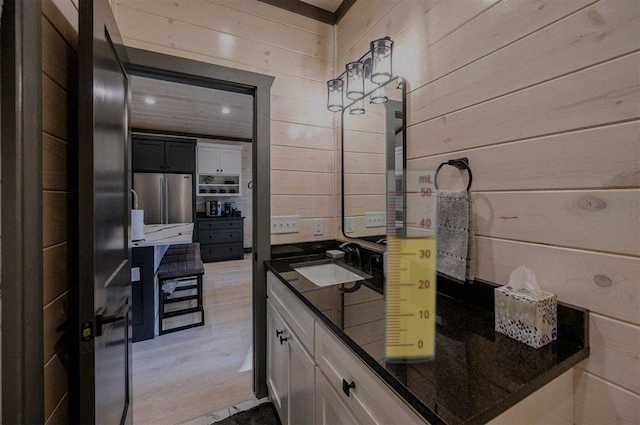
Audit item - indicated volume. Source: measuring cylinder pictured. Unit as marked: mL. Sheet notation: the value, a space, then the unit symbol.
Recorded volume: 35 mL
